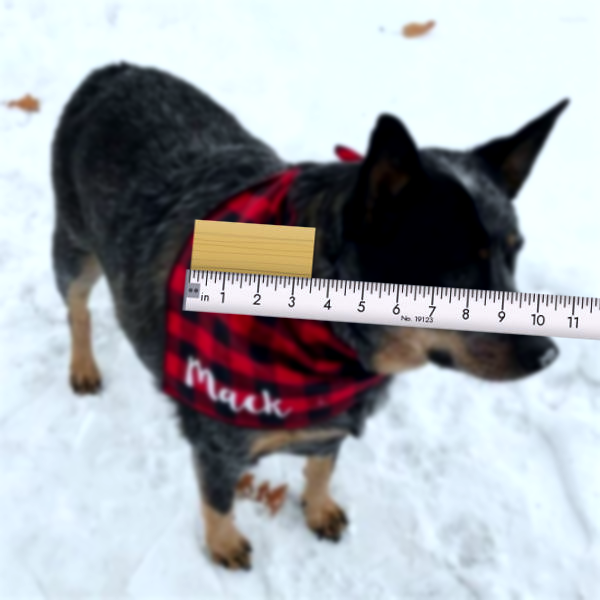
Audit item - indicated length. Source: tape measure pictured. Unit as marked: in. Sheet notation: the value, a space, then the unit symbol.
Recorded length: 3.5 in
